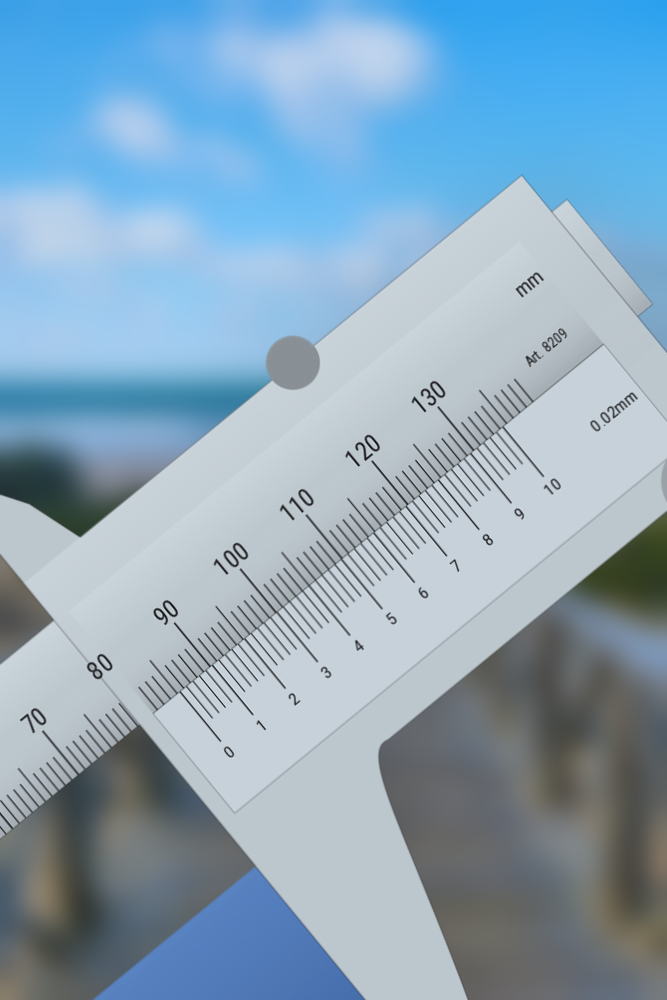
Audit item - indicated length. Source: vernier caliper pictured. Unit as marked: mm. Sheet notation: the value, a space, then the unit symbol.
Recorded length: 85.4 mm
